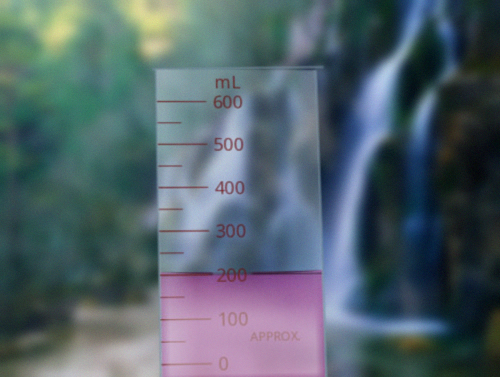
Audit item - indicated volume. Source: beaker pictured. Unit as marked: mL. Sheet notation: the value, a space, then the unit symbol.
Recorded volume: 200 mL
